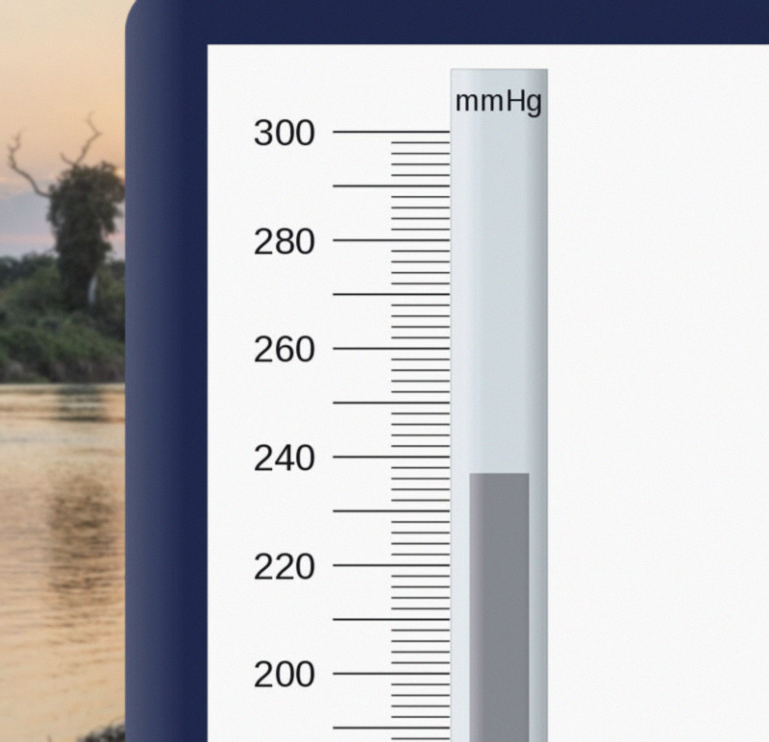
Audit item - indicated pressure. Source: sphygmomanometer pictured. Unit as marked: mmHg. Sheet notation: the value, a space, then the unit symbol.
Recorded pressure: 237 mmHg
